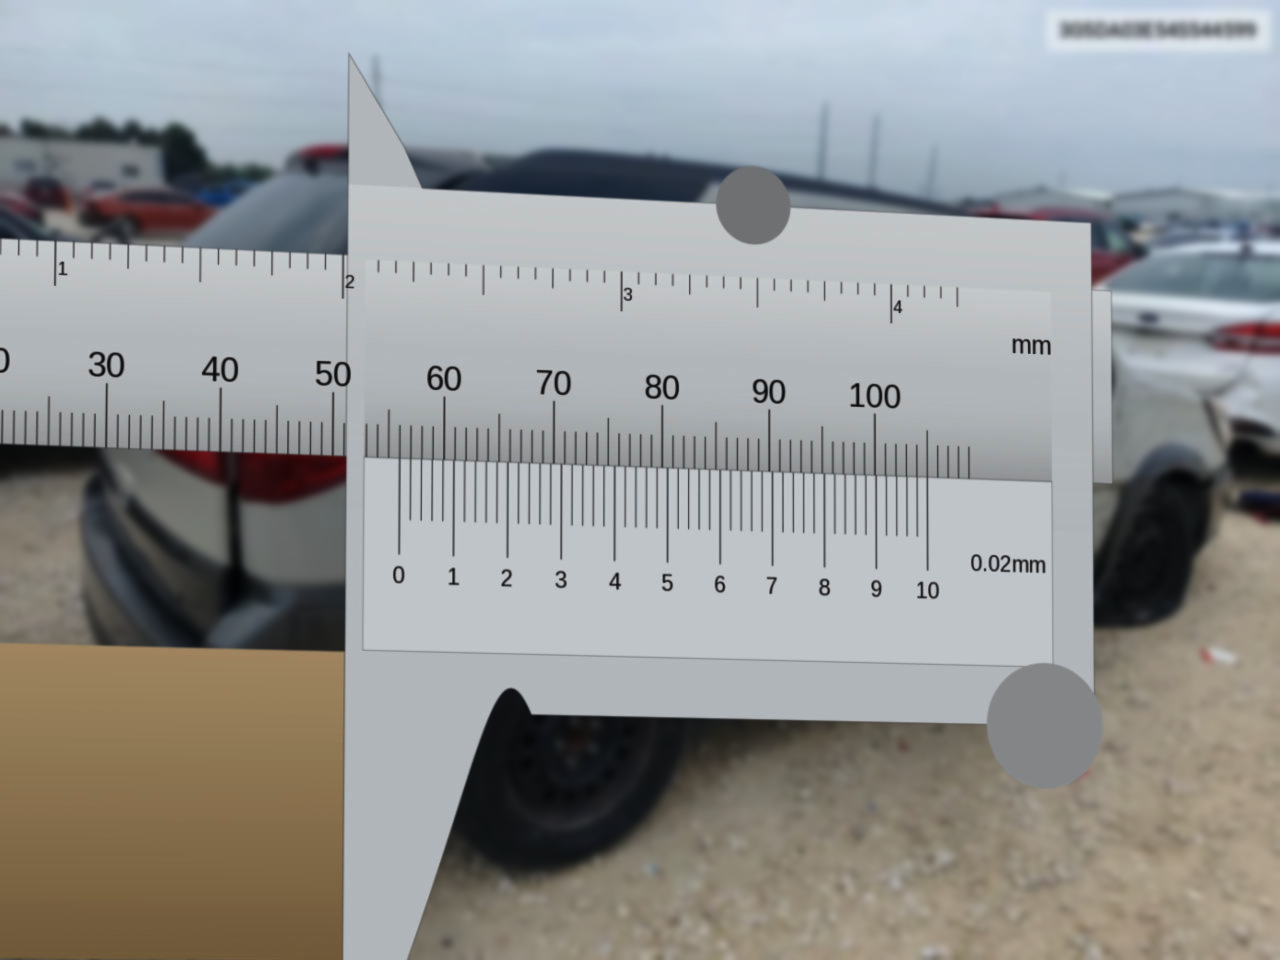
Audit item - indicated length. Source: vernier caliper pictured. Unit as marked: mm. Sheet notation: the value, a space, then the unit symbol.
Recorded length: 56.0 mm
